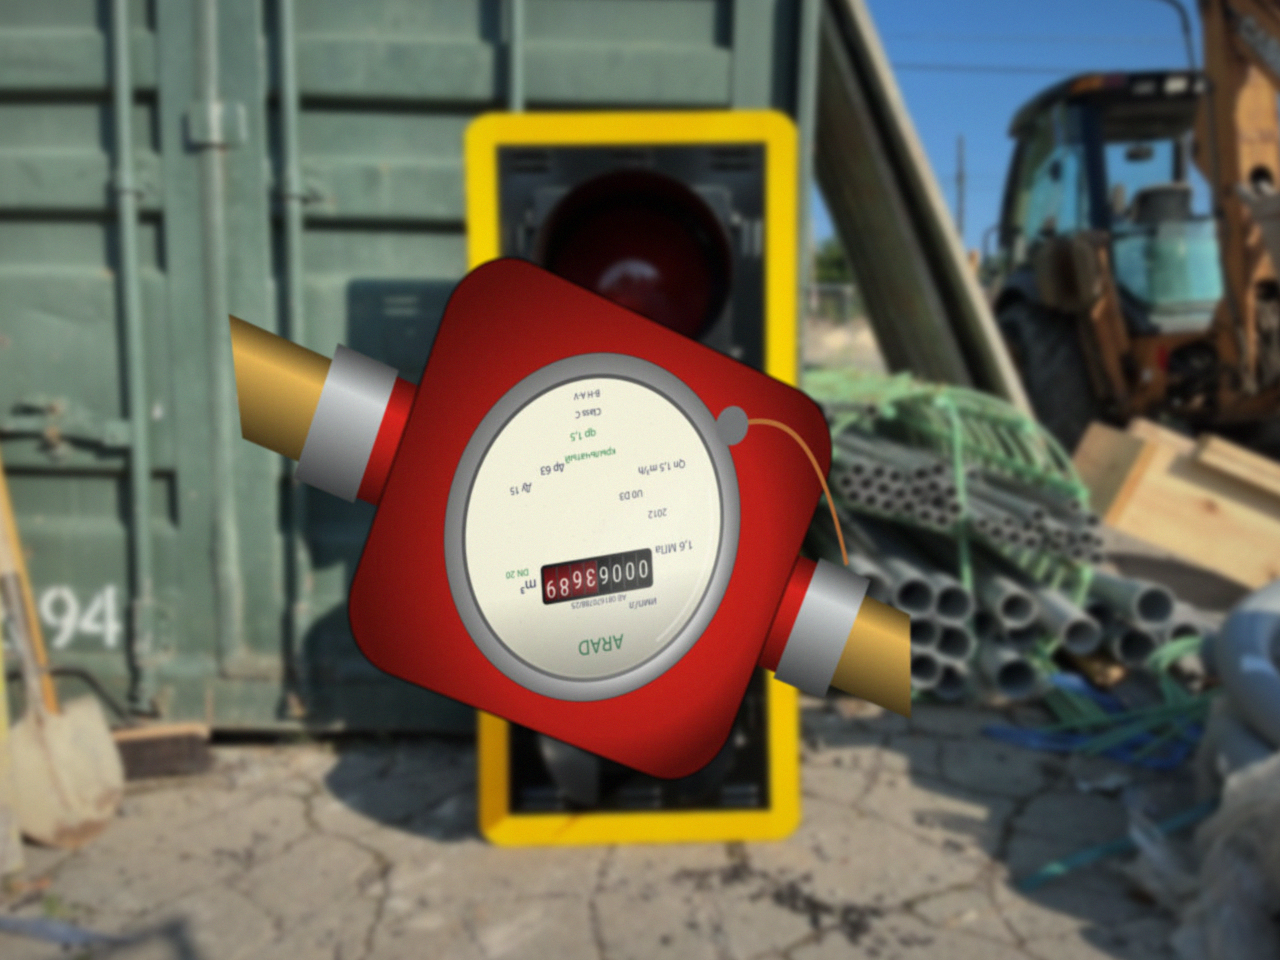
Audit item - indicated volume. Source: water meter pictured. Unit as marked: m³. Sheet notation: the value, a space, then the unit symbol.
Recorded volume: 6.3689 m³
